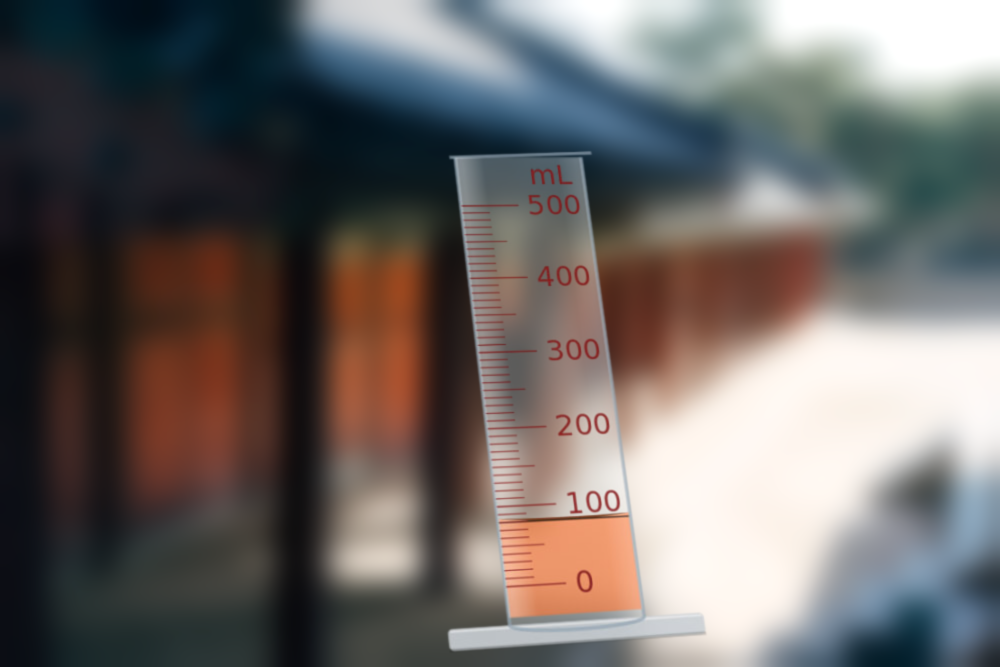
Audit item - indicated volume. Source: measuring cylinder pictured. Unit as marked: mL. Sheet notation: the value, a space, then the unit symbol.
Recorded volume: 80 mL
